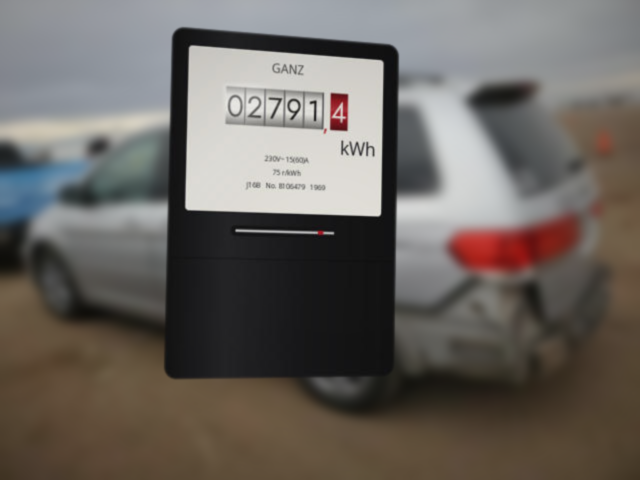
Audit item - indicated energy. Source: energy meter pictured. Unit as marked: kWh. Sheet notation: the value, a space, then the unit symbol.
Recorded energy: 2791.4 kWh
